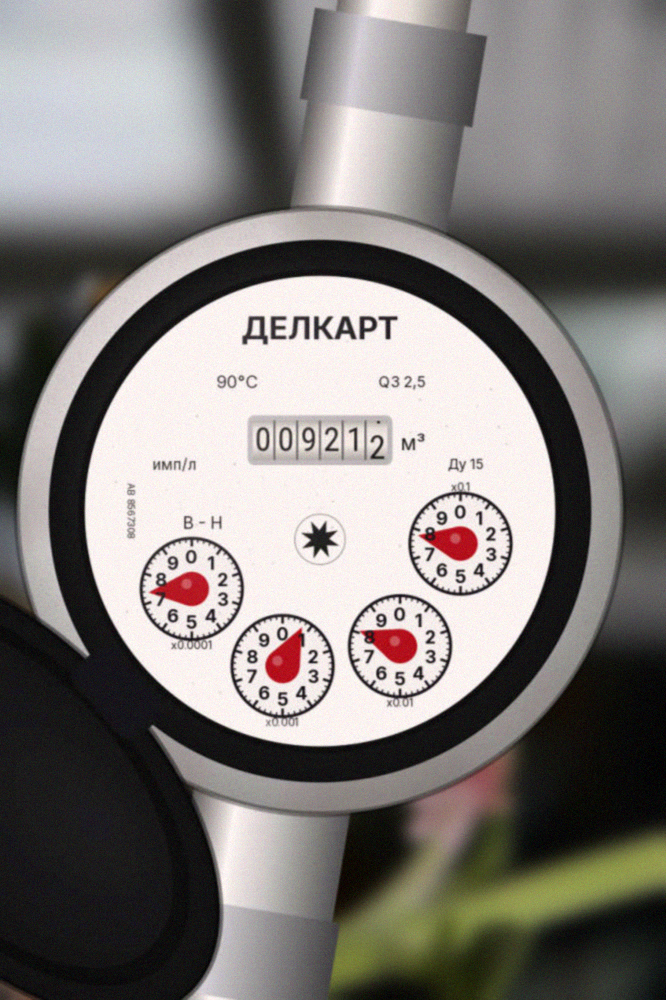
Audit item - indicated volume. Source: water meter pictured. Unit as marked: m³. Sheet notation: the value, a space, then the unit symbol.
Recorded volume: 9211.7807 m³
